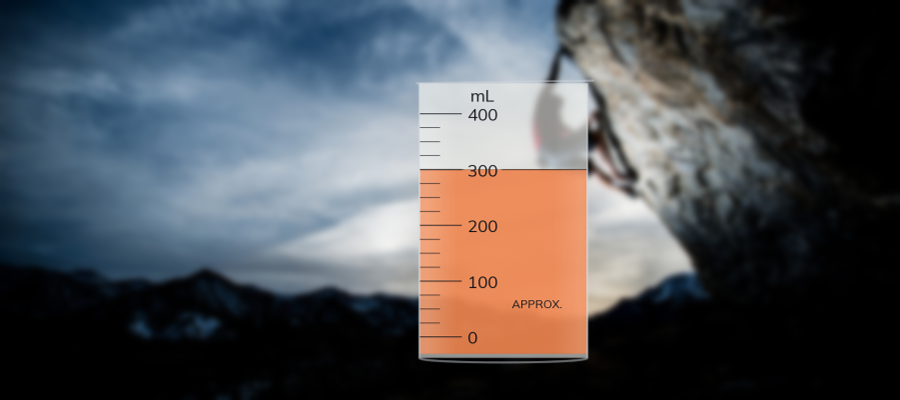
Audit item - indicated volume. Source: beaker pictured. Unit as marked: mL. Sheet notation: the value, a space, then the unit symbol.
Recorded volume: 300 mL
